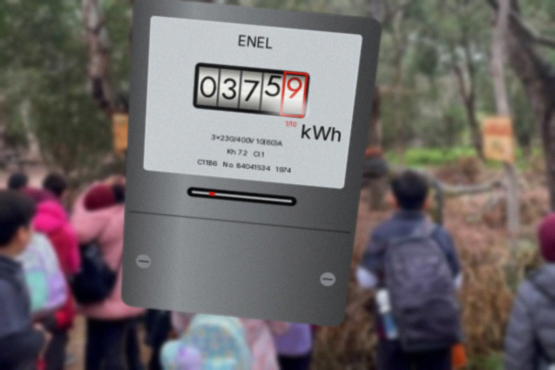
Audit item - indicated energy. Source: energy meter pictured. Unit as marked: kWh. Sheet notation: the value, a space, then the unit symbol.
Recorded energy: 375.9 kWh
